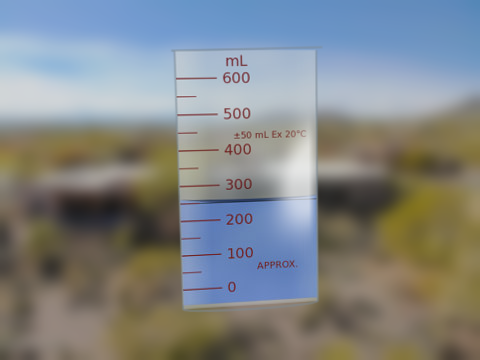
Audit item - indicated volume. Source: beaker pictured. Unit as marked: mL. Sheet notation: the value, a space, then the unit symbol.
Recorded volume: 250 mL
